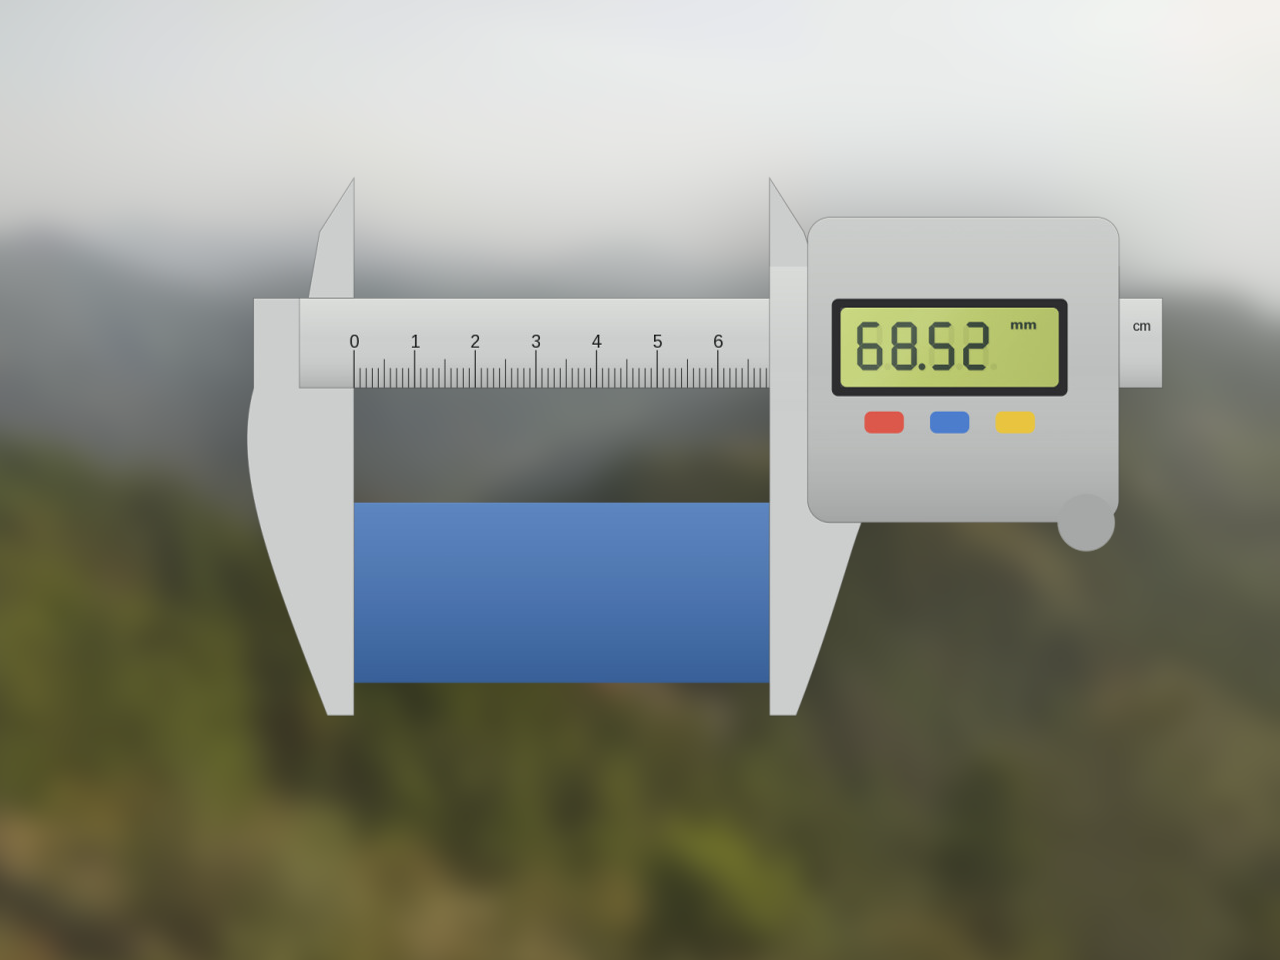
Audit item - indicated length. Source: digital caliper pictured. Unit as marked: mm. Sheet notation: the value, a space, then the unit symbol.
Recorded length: 68.52 mm
